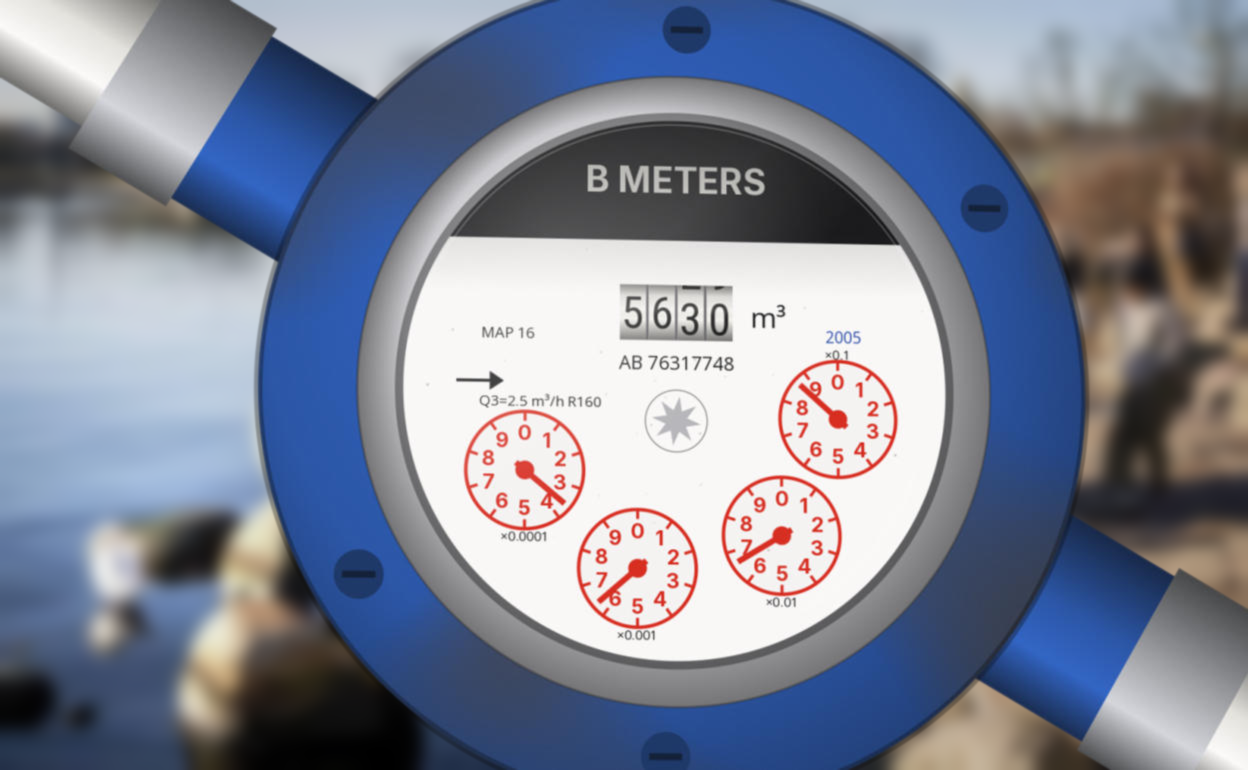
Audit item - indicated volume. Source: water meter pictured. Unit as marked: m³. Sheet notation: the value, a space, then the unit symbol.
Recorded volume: 5629.8663 m³
